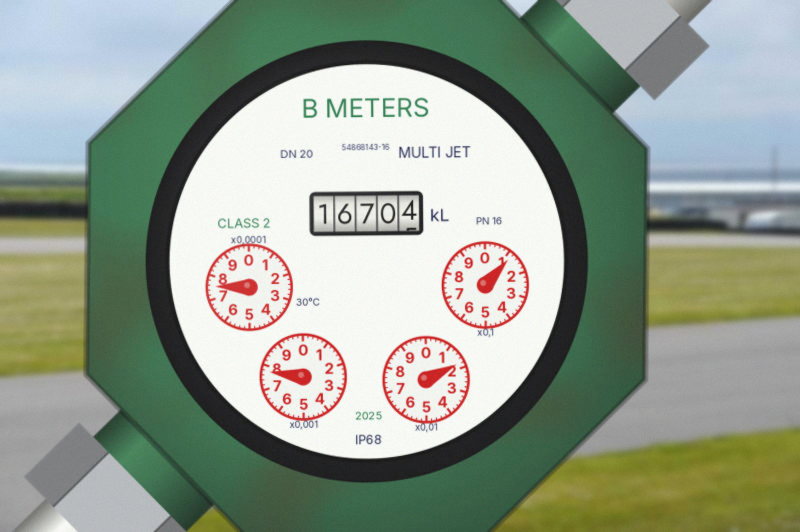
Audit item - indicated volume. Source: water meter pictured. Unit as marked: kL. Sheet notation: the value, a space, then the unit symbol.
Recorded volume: 16704.1177 kL
